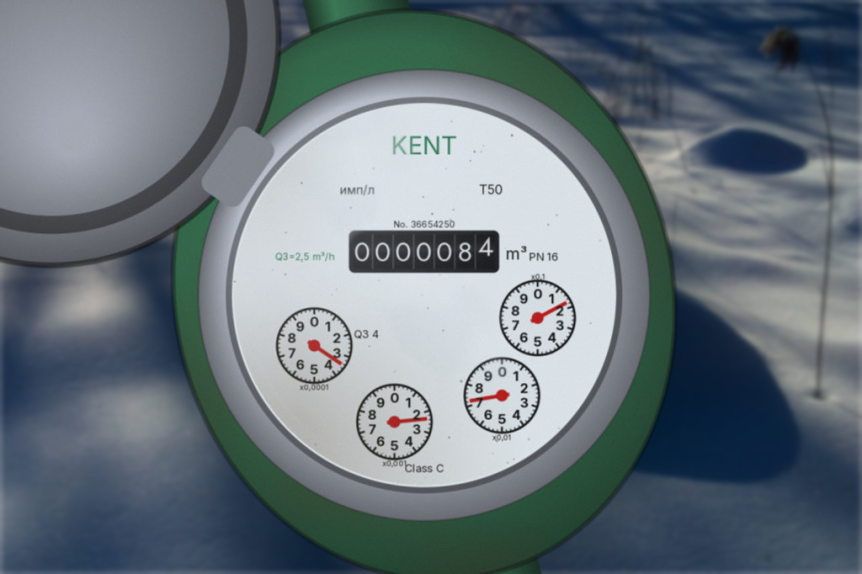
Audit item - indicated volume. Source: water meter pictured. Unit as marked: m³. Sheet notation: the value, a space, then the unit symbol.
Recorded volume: 84.1723 m³
